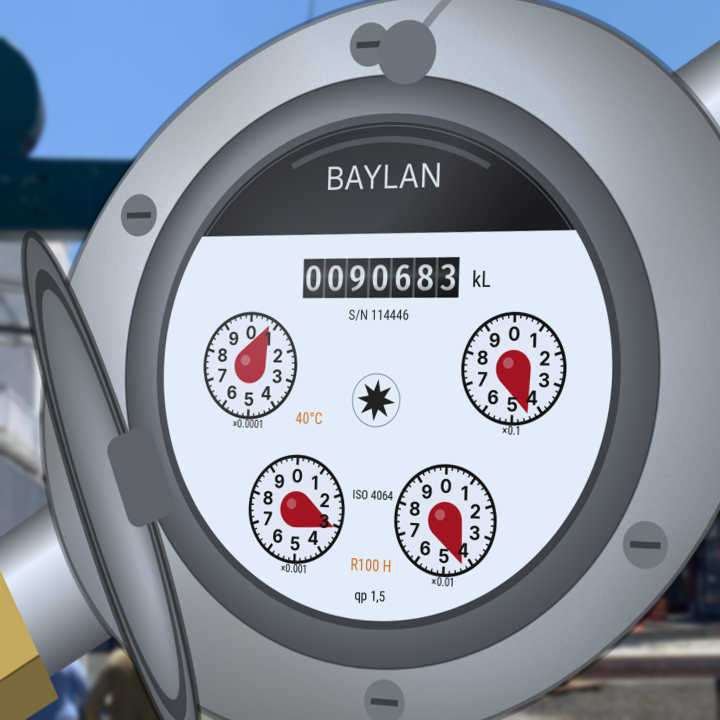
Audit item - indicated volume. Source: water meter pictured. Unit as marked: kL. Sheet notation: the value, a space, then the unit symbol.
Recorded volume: 90683.4430 kL
